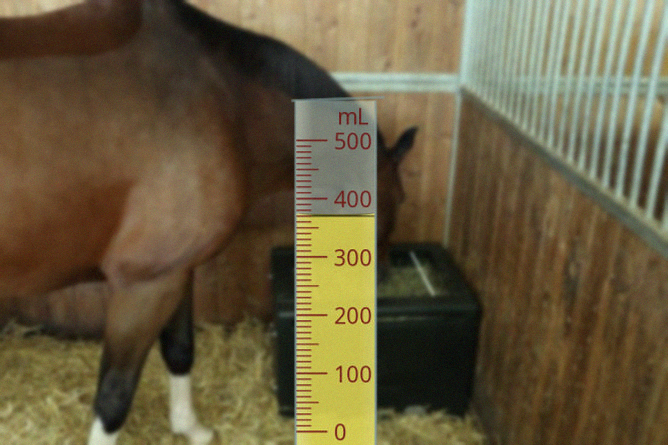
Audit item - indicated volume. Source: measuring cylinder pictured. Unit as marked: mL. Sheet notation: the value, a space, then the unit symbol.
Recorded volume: 370 mL
